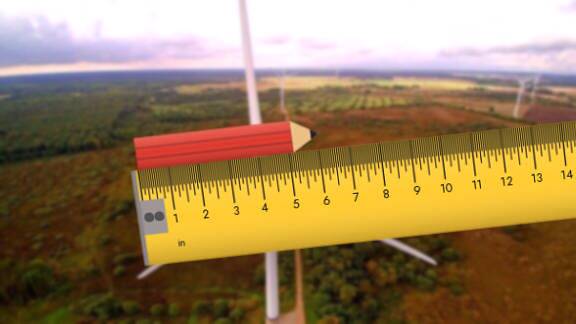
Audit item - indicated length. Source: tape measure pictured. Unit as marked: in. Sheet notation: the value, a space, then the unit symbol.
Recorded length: 6 in
